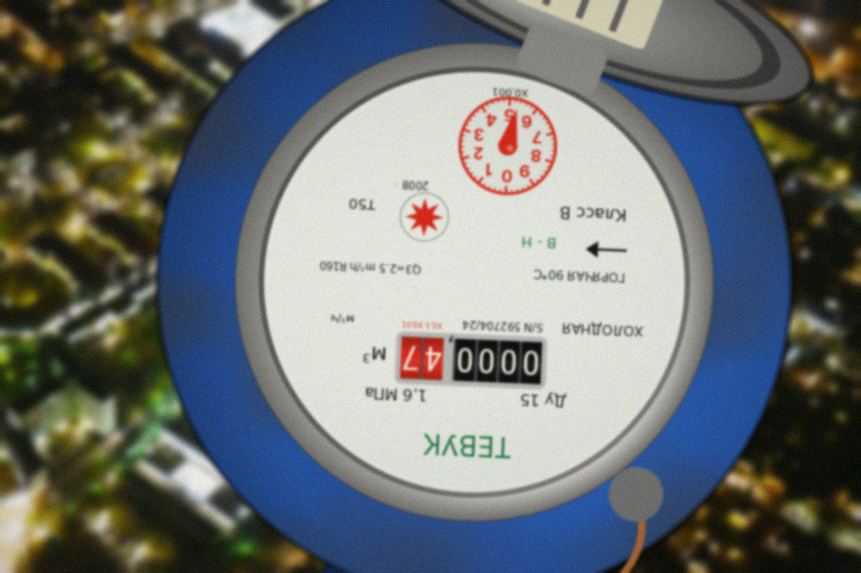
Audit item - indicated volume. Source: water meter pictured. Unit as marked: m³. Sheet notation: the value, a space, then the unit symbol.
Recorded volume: 0.475 m³
